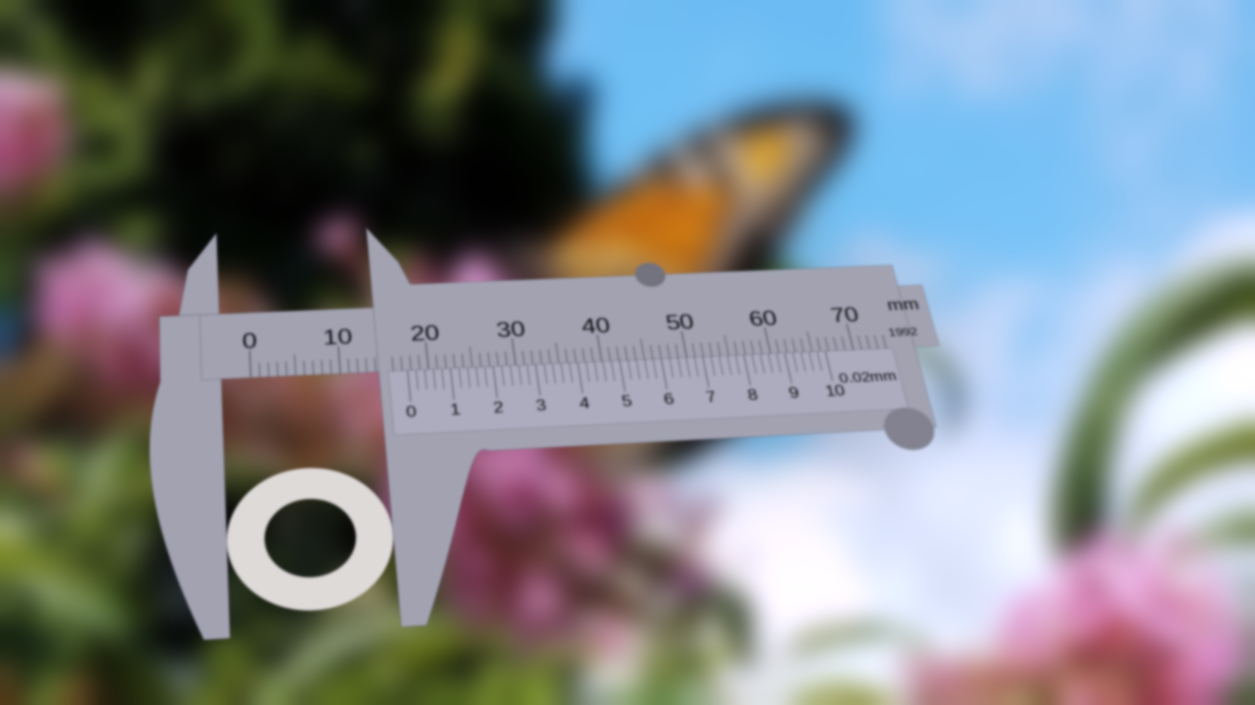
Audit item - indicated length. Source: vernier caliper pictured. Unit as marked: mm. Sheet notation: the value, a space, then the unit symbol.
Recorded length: 17.6 mm
